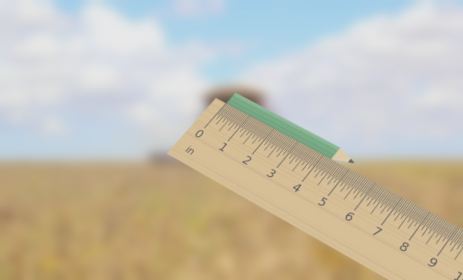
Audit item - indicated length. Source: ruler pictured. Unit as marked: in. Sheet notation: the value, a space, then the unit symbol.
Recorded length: 5 in
